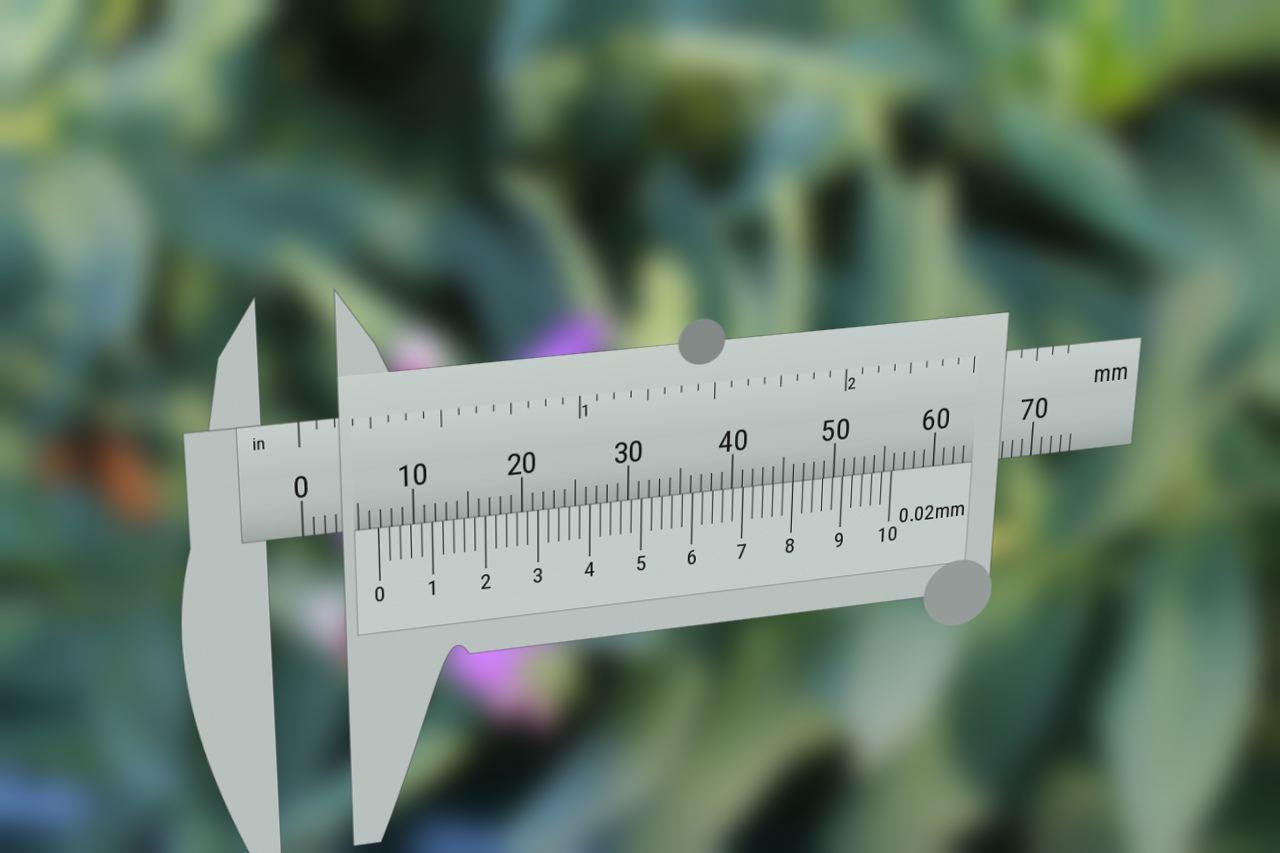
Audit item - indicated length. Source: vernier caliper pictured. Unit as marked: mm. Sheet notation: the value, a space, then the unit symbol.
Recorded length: 6.8 mm
